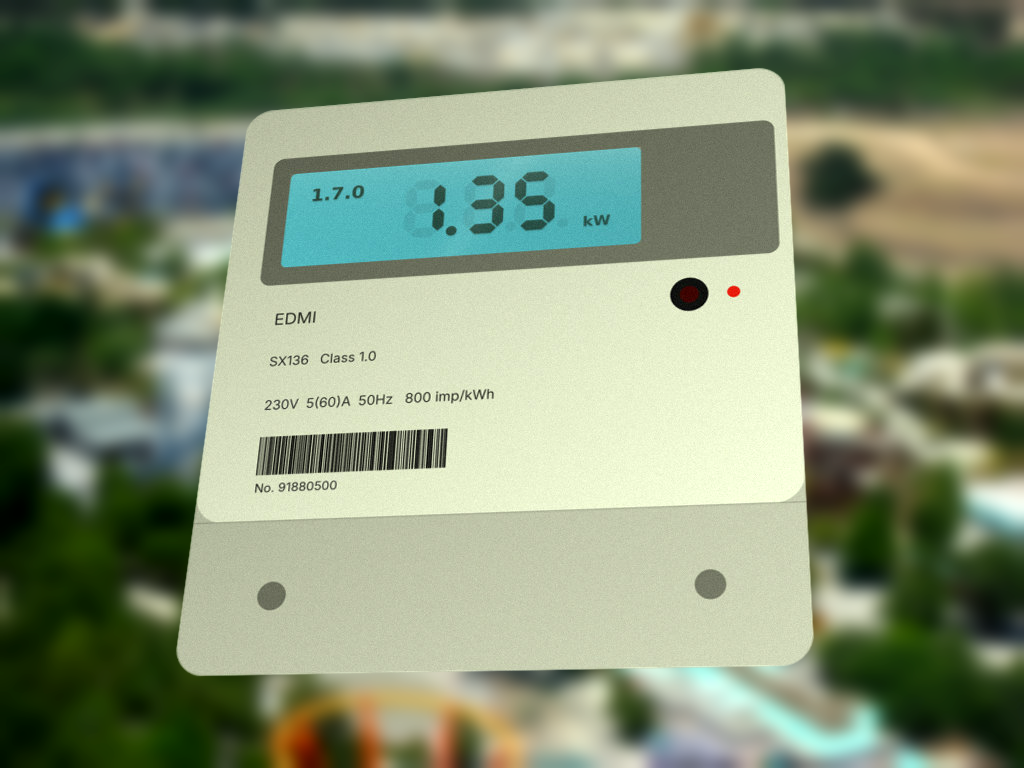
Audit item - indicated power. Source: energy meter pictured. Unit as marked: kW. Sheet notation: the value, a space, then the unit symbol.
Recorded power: 1.35 kW
